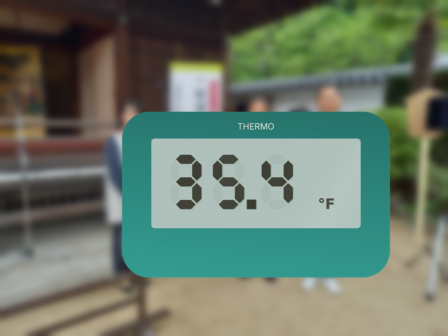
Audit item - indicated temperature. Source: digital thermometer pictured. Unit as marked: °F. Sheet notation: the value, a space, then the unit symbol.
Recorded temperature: 35.4 °F
